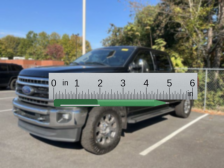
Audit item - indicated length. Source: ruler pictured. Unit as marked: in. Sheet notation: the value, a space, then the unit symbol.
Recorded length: 5 in
